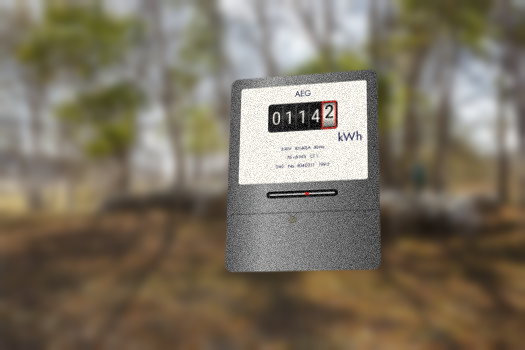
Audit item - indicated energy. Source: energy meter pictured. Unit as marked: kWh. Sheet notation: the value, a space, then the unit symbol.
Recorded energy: 114.2 kWh
